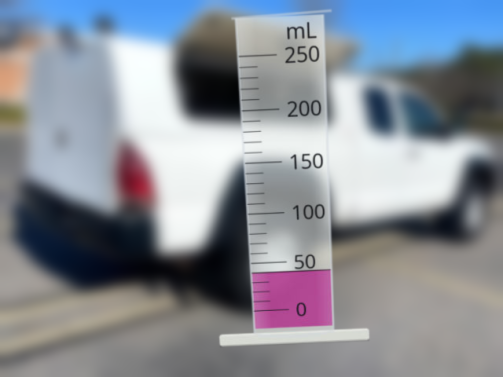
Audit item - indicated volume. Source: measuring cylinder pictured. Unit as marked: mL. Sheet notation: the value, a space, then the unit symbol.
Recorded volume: 40 mL
